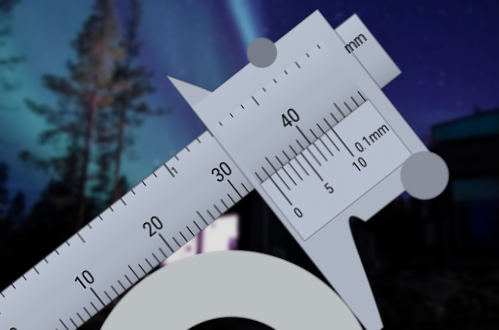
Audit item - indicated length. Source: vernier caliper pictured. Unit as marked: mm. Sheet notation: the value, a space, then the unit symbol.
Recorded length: 34.0 mm
